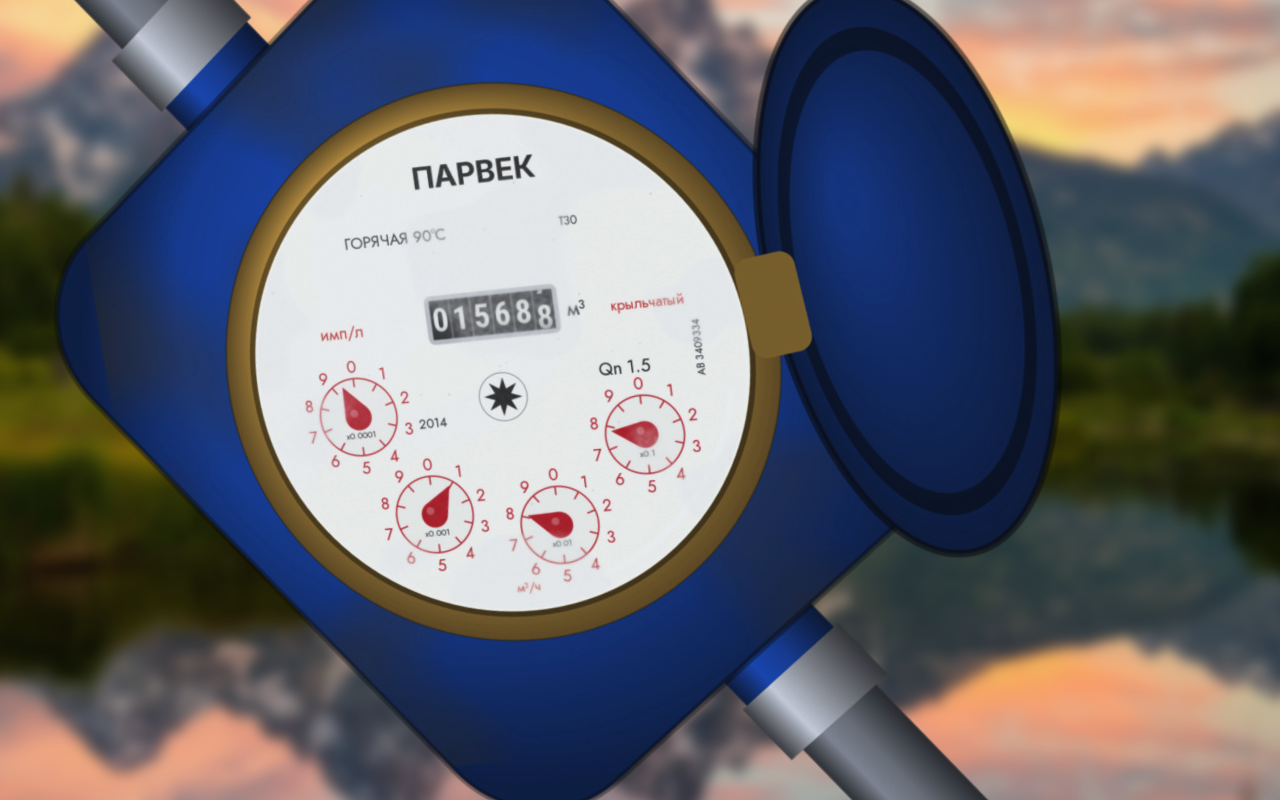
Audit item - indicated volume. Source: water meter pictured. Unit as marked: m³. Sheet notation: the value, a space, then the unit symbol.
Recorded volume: 15687.7809 m³
